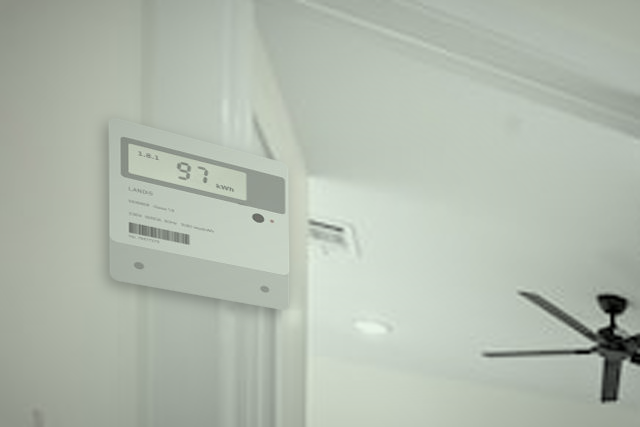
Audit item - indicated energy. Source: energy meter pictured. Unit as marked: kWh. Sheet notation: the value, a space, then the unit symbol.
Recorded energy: 97 kWh
